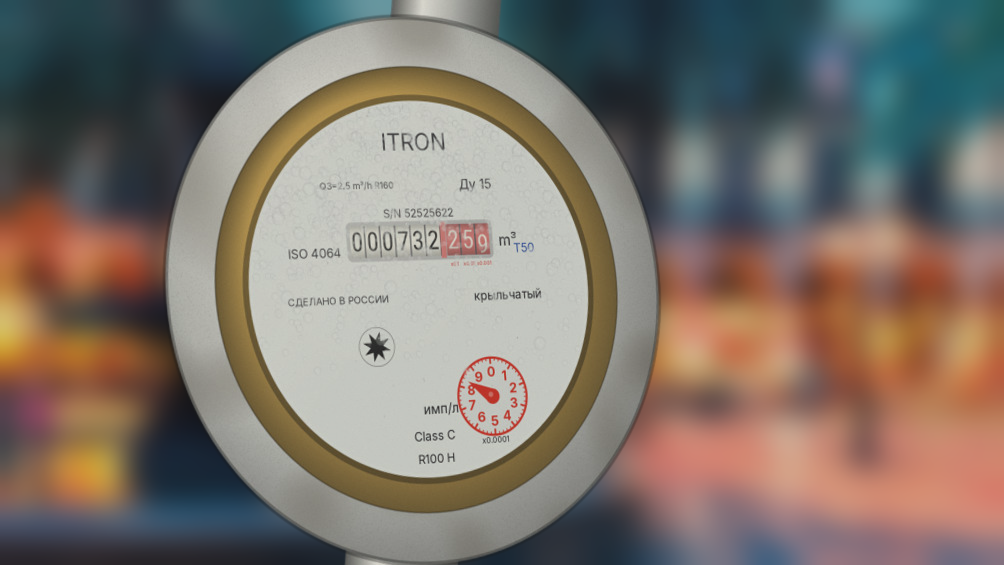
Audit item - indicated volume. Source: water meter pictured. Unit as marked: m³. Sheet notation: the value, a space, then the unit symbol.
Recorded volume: 732.2588 m³
